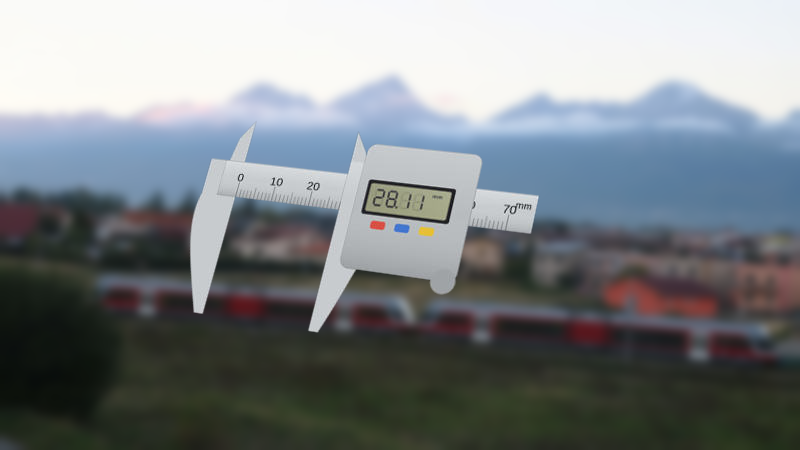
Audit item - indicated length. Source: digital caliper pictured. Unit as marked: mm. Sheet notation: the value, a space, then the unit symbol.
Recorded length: 28.11 mm
